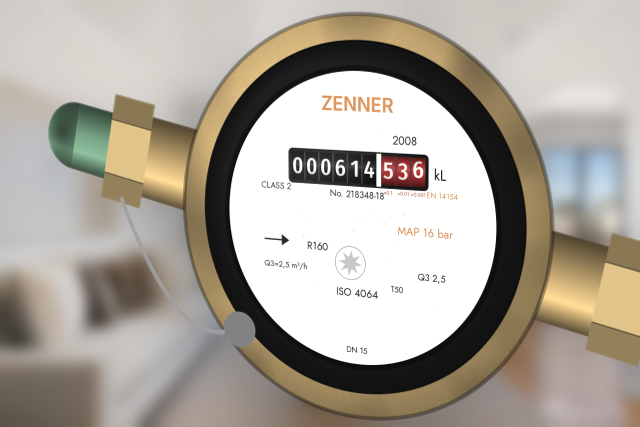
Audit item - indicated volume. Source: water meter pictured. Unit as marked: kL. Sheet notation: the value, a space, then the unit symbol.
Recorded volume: 614.536 kL
